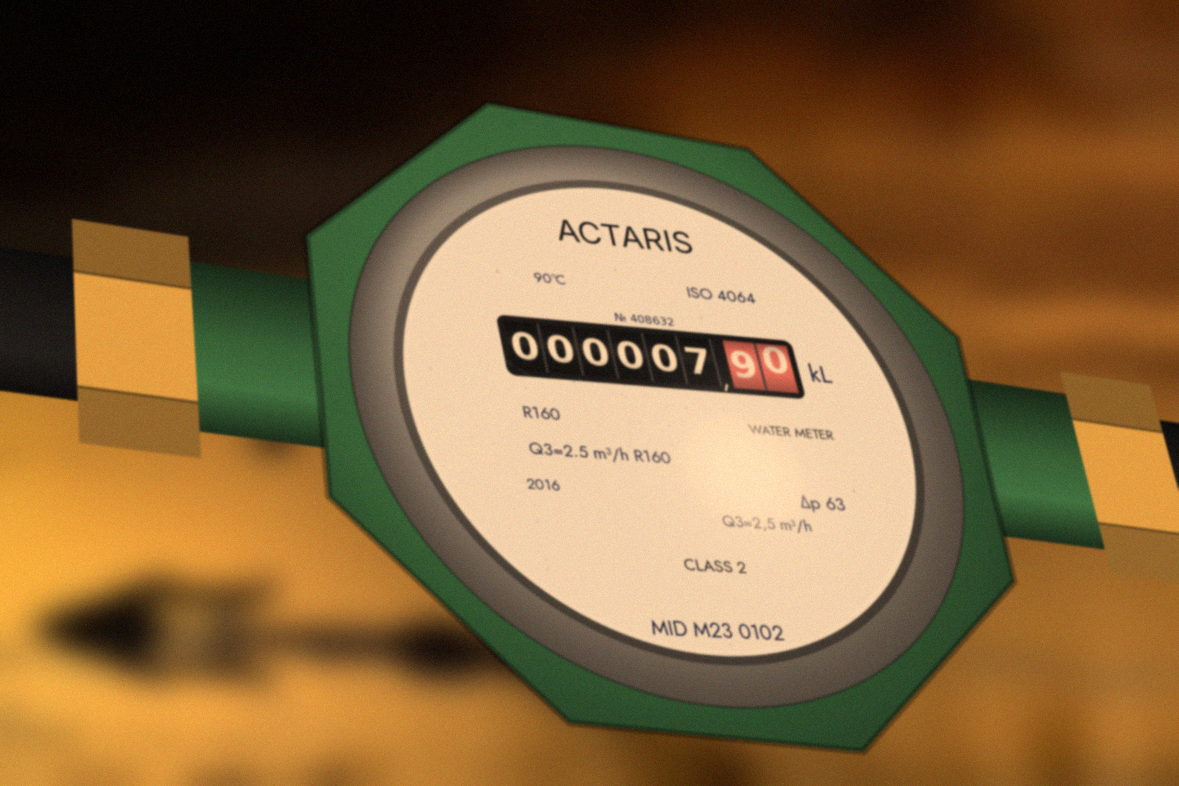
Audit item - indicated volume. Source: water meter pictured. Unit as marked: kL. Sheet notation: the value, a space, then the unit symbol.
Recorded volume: 7.90 kL
